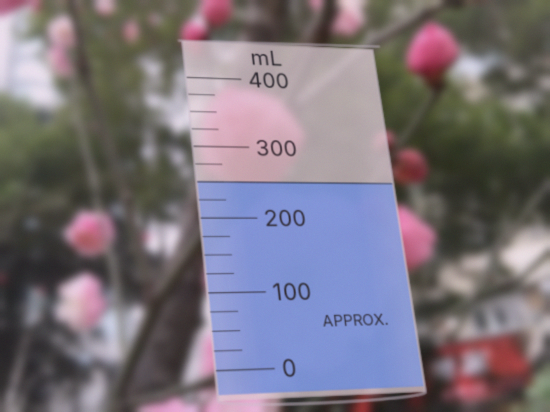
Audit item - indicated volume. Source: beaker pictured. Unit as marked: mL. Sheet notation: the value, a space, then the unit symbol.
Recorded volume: 250 mL
